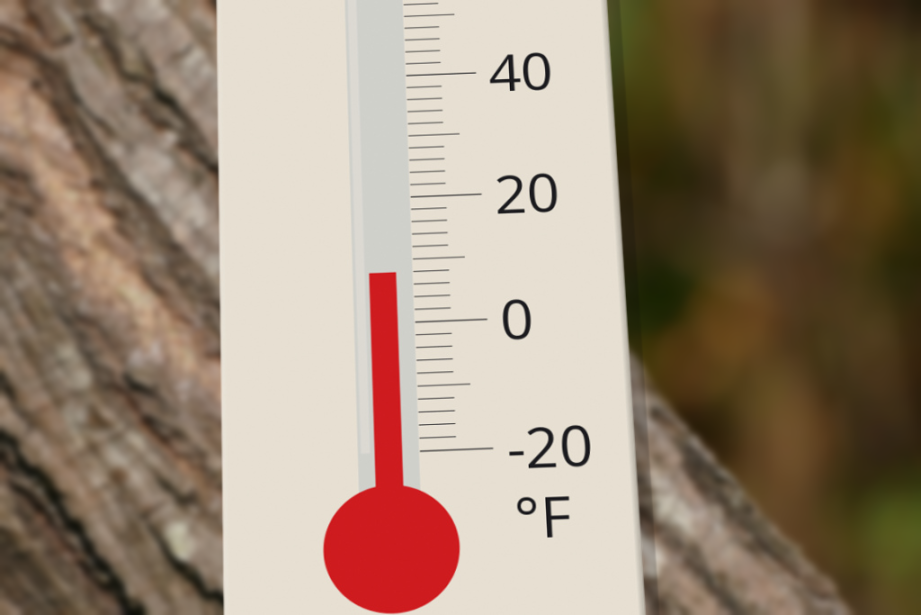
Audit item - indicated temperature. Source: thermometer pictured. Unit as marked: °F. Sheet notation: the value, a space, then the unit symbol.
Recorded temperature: 8 °F
